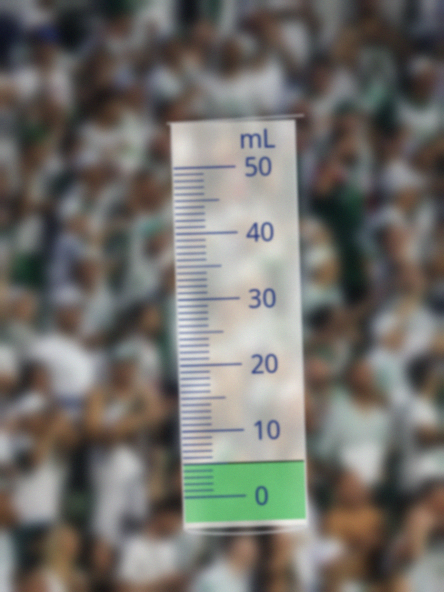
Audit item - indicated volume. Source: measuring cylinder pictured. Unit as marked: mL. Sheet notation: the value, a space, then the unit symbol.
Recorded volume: 5 mL
